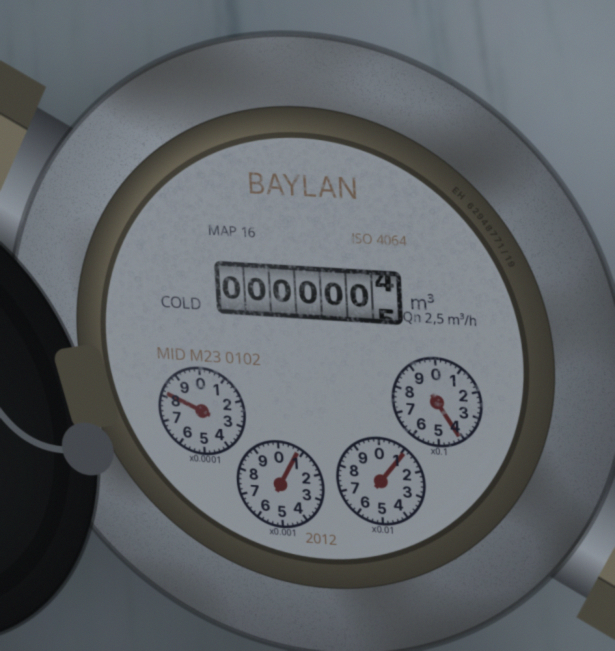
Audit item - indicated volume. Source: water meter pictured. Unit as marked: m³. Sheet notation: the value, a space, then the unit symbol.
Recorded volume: 4.4108 m³
